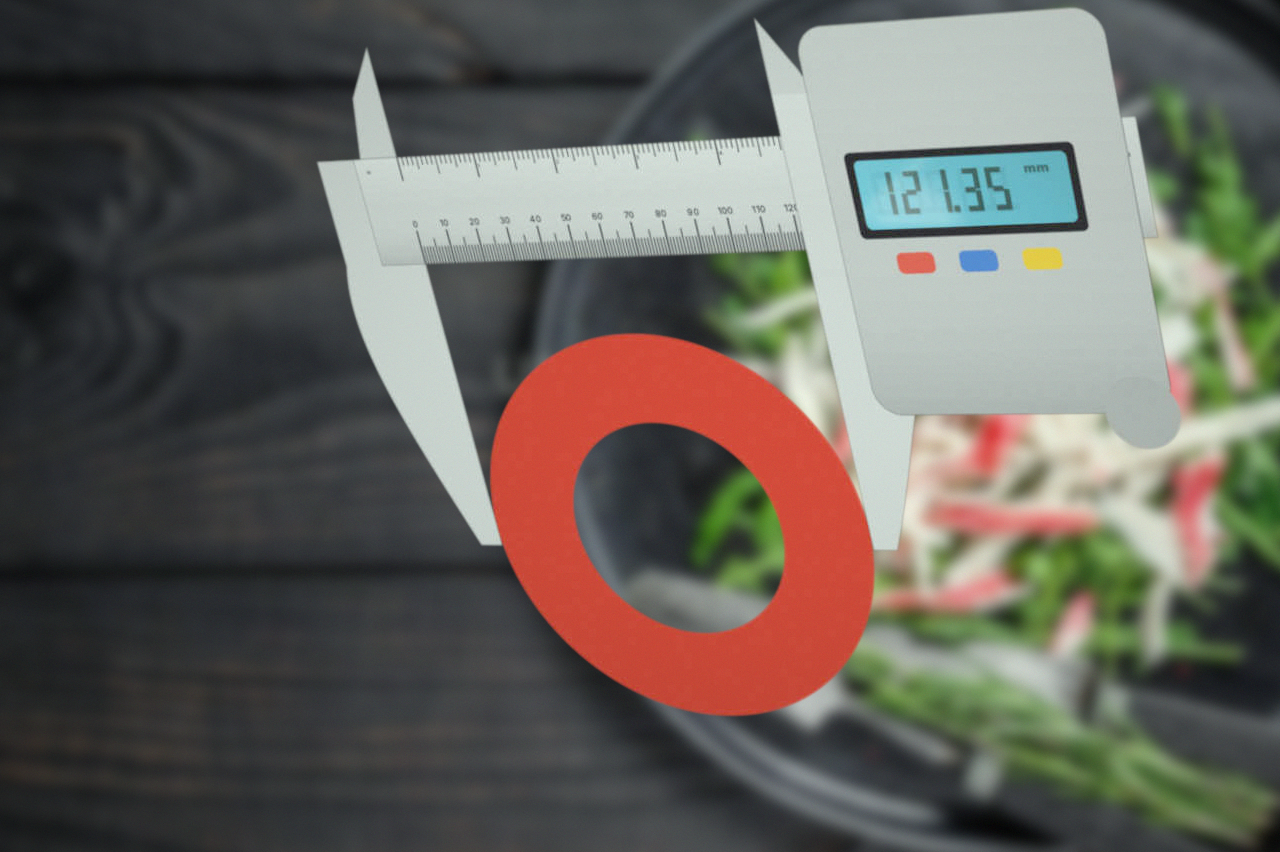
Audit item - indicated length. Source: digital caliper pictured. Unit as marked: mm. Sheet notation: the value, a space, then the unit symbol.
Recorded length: 121.35 mm
